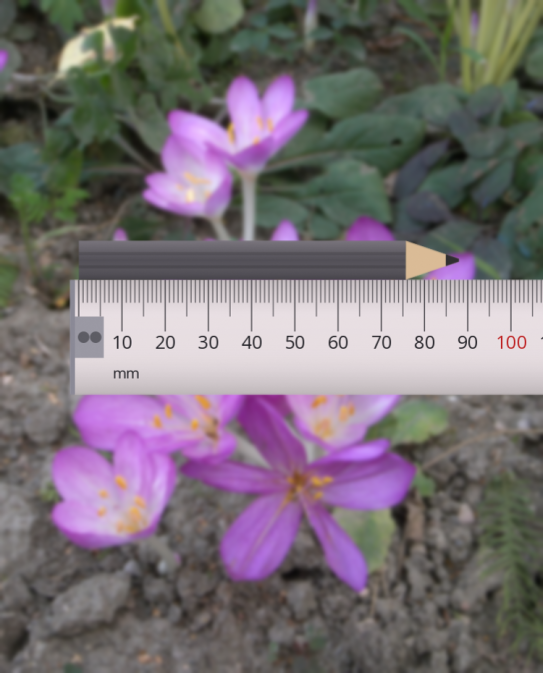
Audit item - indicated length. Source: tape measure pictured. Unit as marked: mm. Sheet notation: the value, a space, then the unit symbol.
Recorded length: 88 mm
